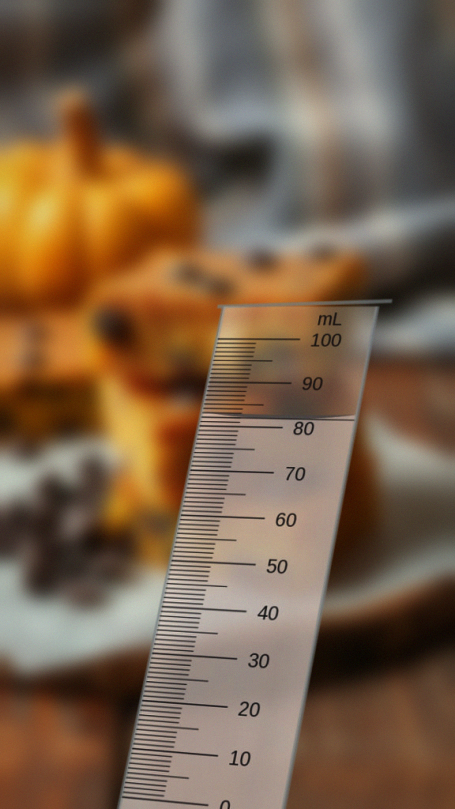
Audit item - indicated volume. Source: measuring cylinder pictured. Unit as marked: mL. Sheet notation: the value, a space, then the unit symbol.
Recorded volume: 82 mL
